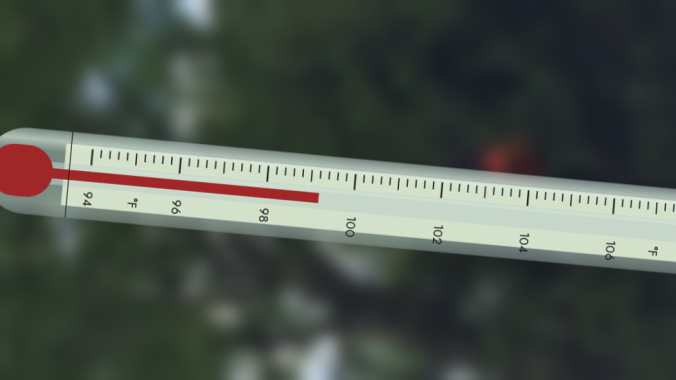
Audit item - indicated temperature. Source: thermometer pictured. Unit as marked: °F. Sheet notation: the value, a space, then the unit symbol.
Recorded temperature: 99.2 °F
